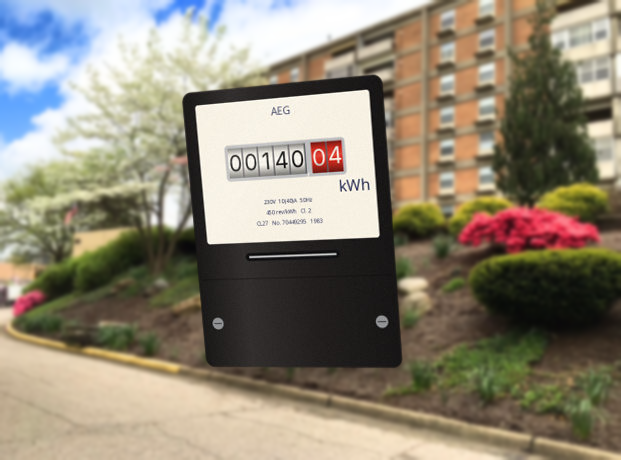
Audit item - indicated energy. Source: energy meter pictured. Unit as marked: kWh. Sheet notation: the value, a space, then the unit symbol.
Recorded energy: 140.04 kWh
